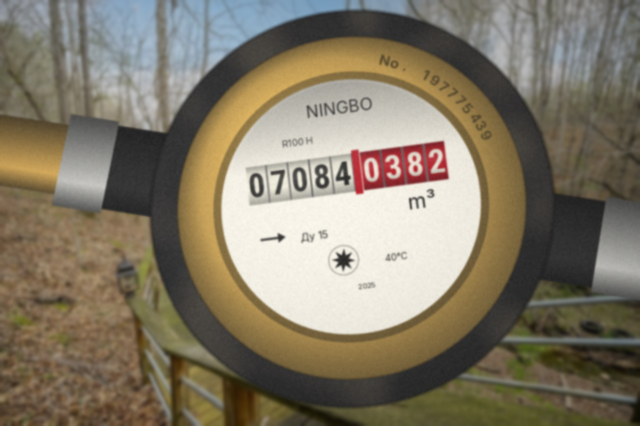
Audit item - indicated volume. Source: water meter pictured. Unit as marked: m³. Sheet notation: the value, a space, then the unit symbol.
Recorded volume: 7084.0382 m³
